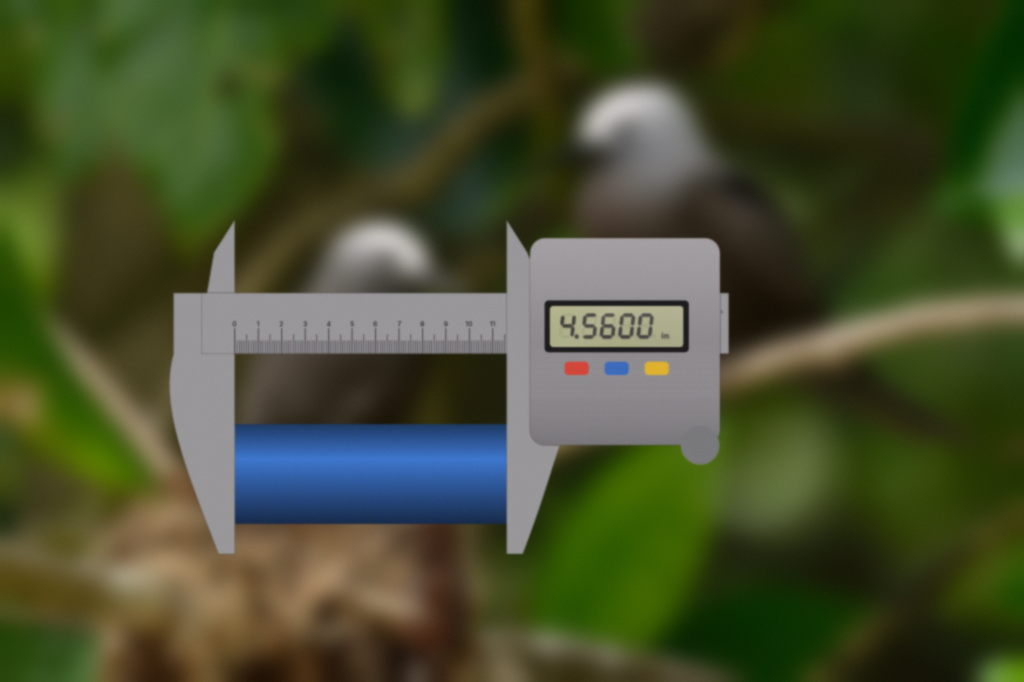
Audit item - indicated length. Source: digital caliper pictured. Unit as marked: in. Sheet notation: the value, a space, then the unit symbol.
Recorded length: 4.5600 in
